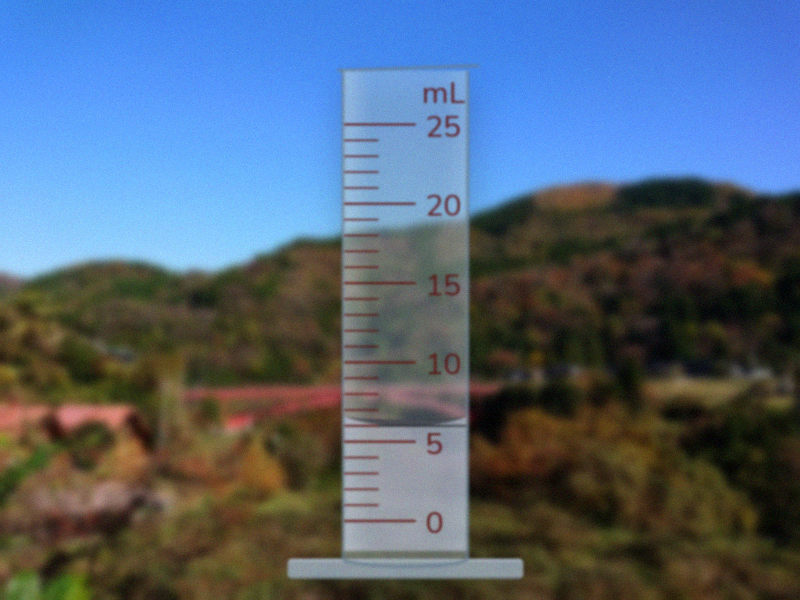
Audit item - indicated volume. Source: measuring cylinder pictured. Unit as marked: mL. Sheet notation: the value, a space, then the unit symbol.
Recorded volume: 6 mL
